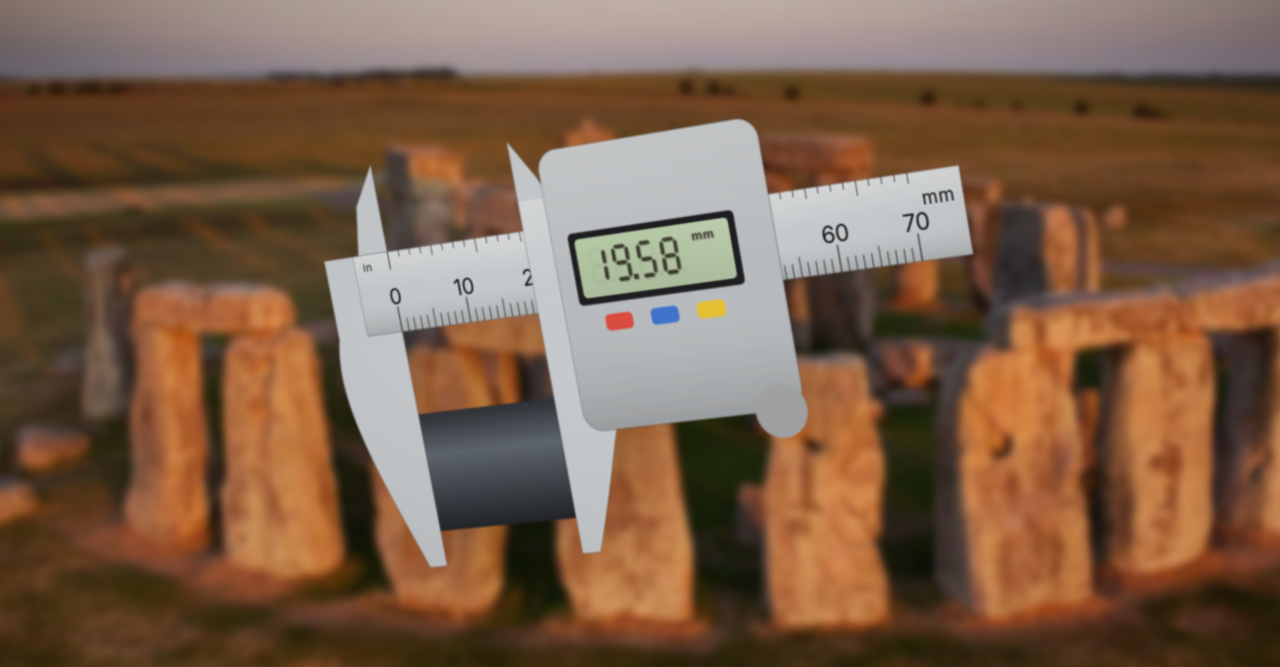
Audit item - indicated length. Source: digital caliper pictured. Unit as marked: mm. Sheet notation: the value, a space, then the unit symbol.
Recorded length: 19.58 mm
